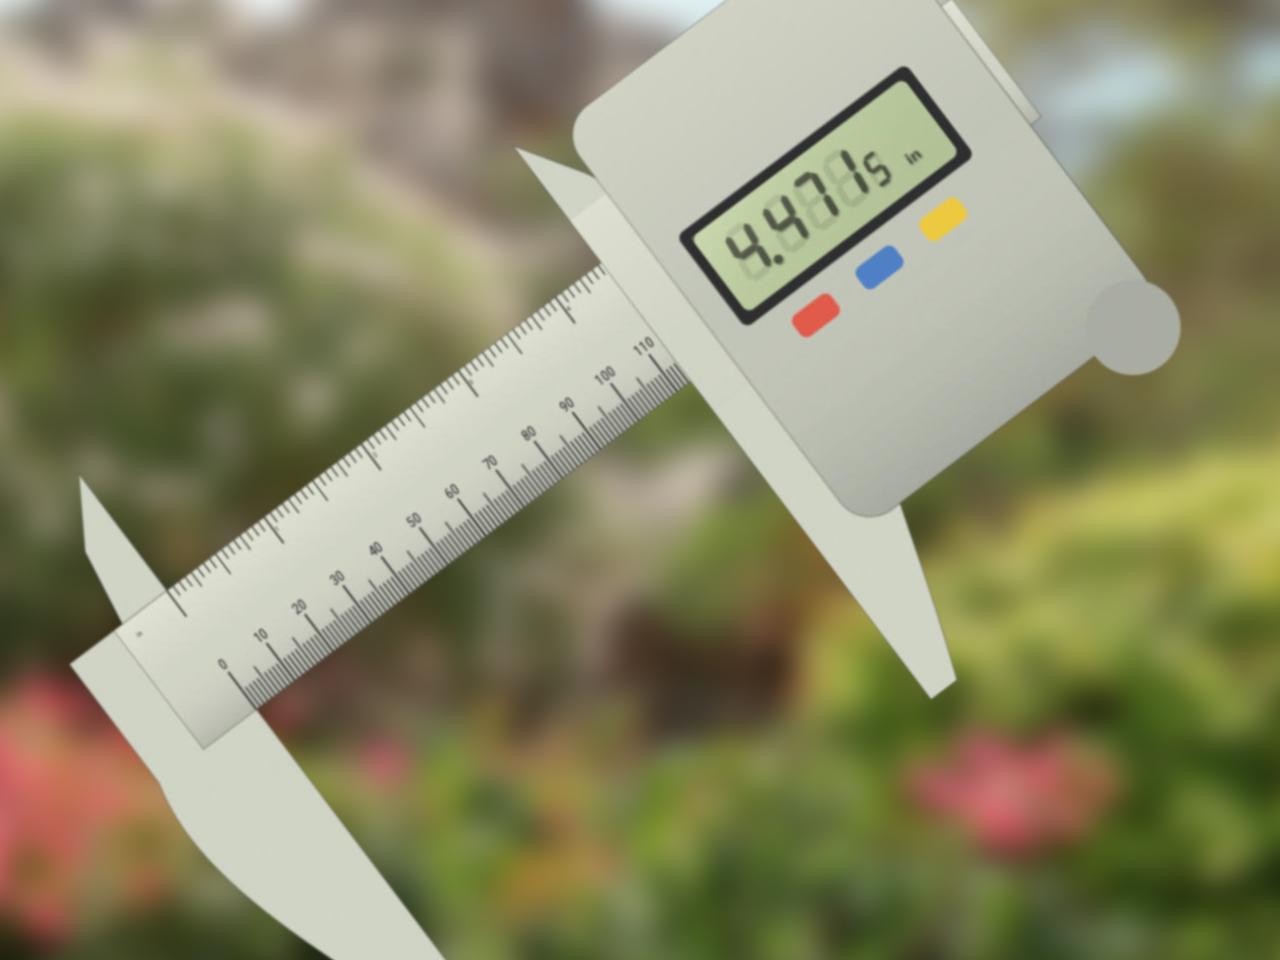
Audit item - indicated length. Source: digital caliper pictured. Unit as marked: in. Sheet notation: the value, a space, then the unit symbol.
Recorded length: 4.4715 in
